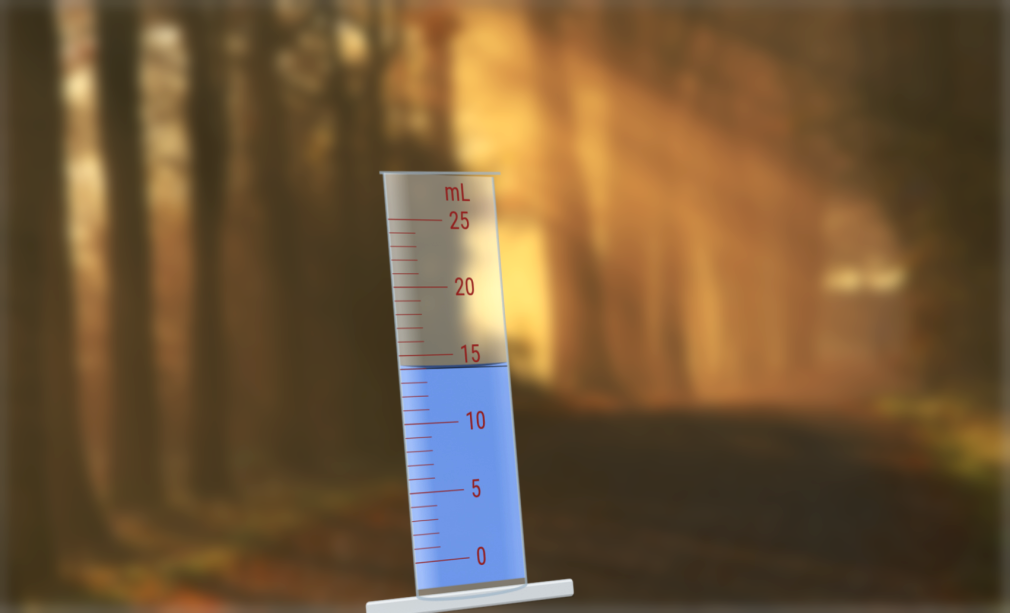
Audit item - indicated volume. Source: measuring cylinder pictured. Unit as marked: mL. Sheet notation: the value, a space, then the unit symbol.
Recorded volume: 14 mL
